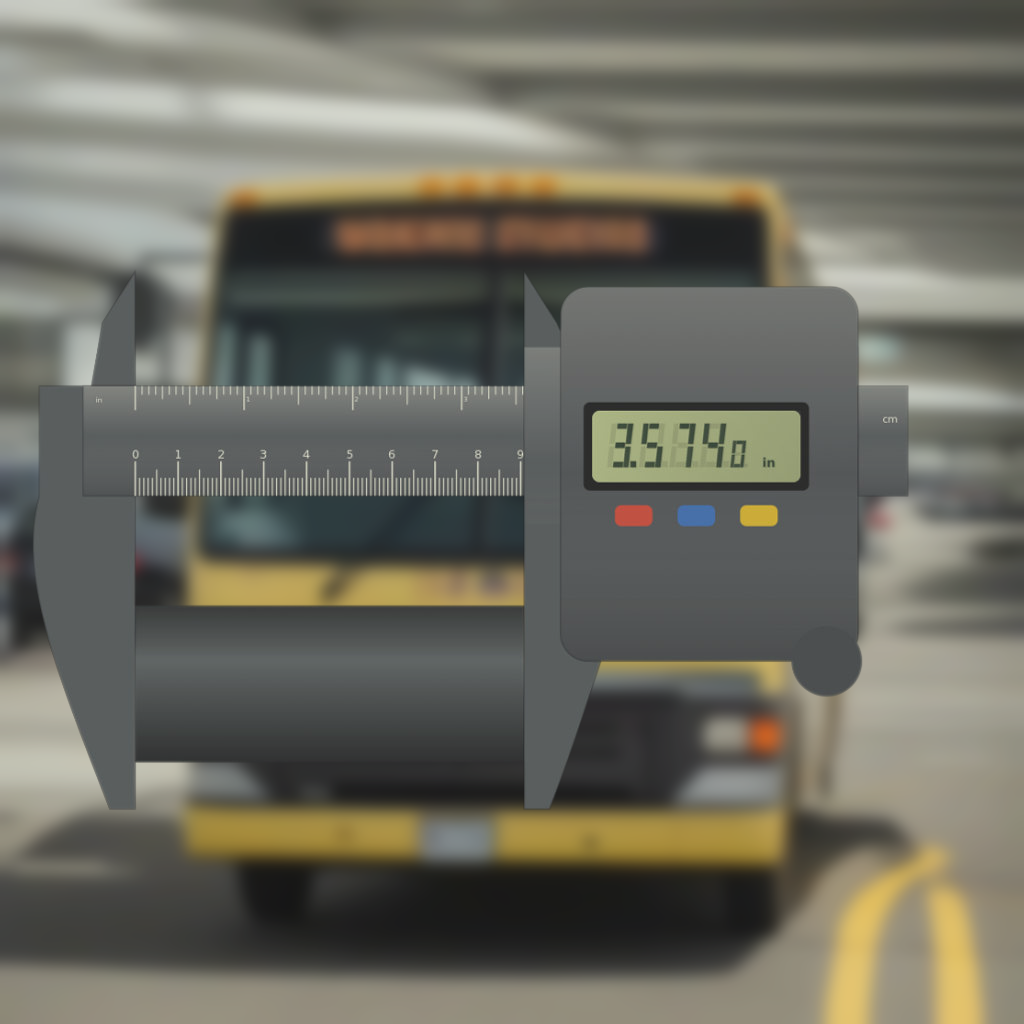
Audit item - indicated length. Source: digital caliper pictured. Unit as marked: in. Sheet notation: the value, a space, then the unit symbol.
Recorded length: 3.5740 in
